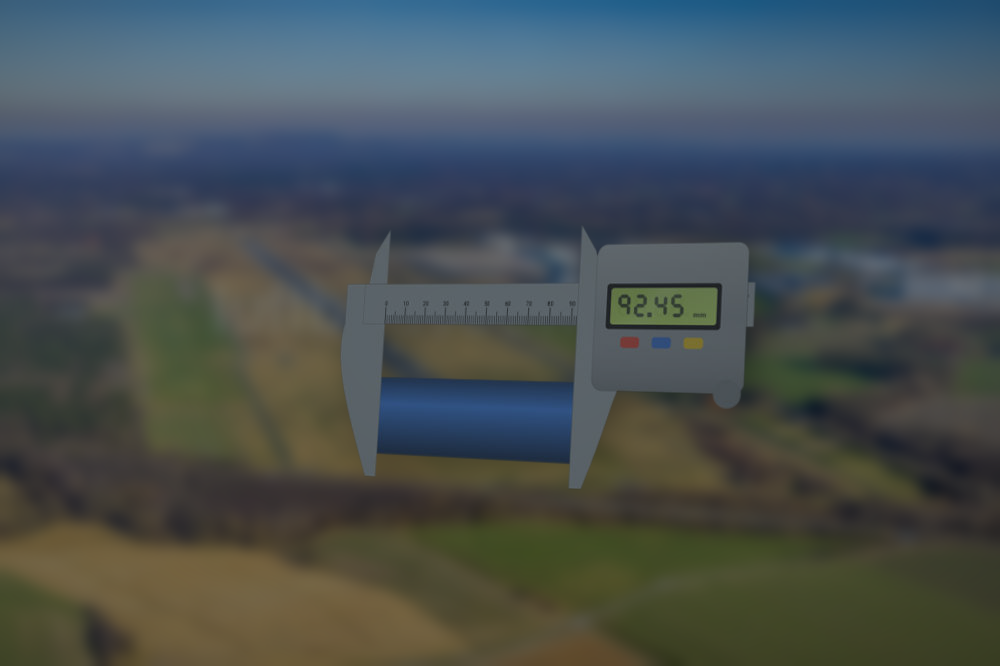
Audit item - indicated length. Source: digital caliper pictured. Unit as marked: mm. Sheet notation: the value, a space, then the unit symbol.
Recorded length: 92.45 mm
